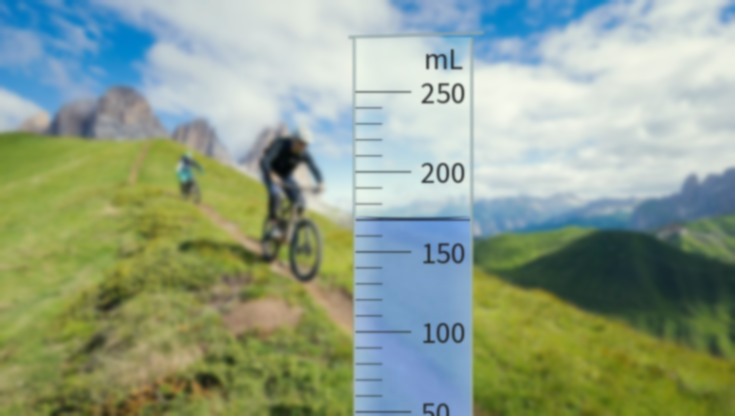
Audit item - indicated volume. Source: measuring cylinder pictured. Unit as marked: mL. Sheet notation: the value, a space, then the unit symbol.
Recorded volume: 170 mL
